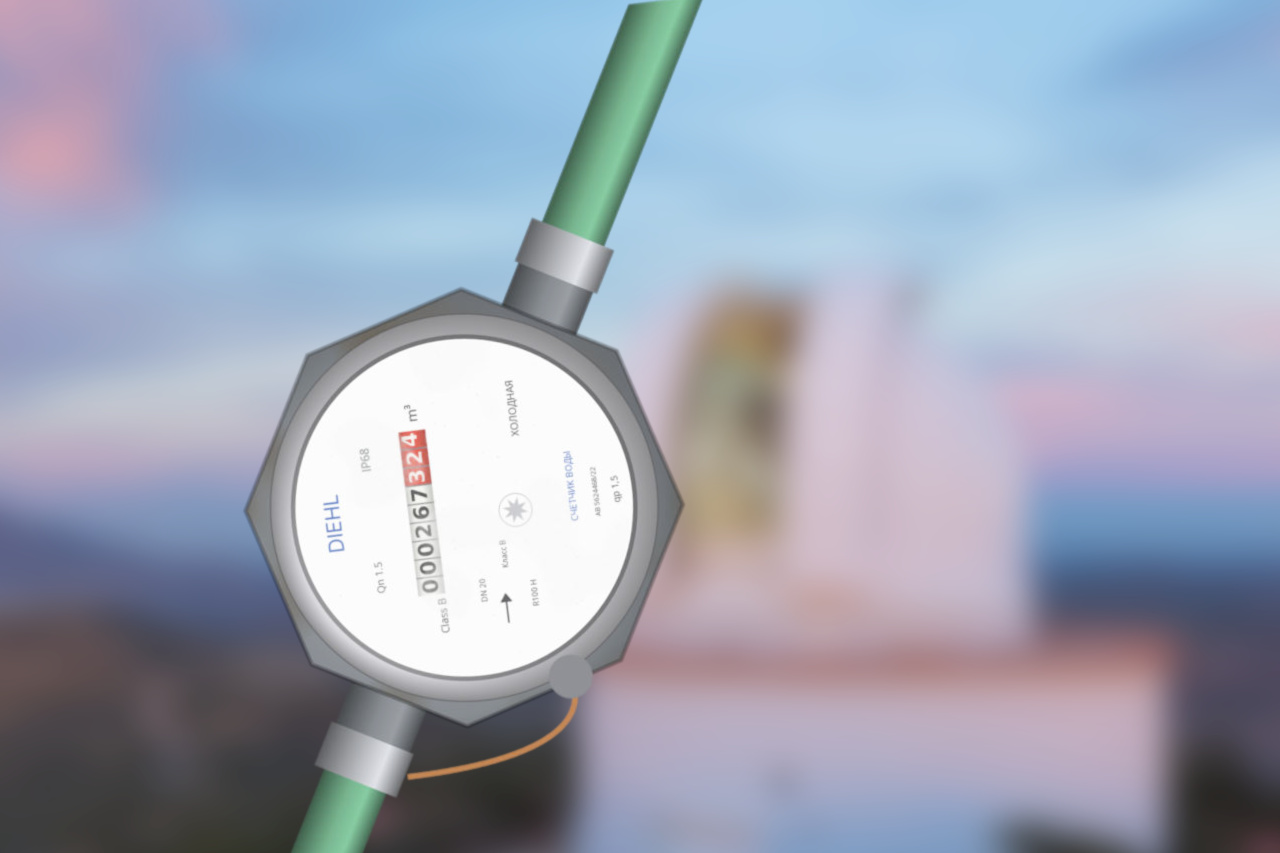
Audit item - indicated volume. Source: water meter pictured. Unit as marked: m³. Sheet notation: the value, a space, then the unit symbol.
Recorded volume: 267.324 m³
